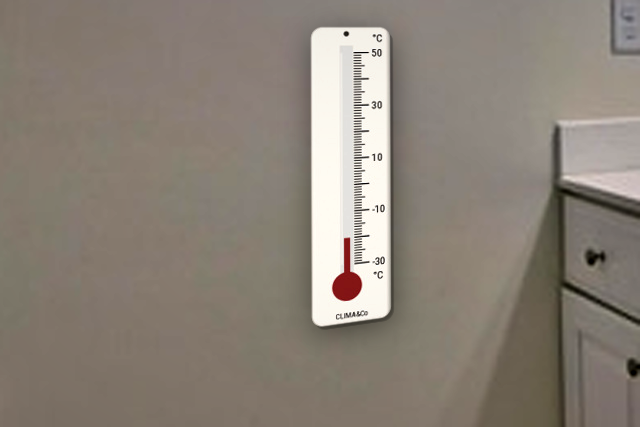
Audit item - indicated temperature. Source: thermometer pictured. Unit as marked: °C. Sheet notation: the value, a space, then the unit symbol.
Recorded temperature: -20 °C
